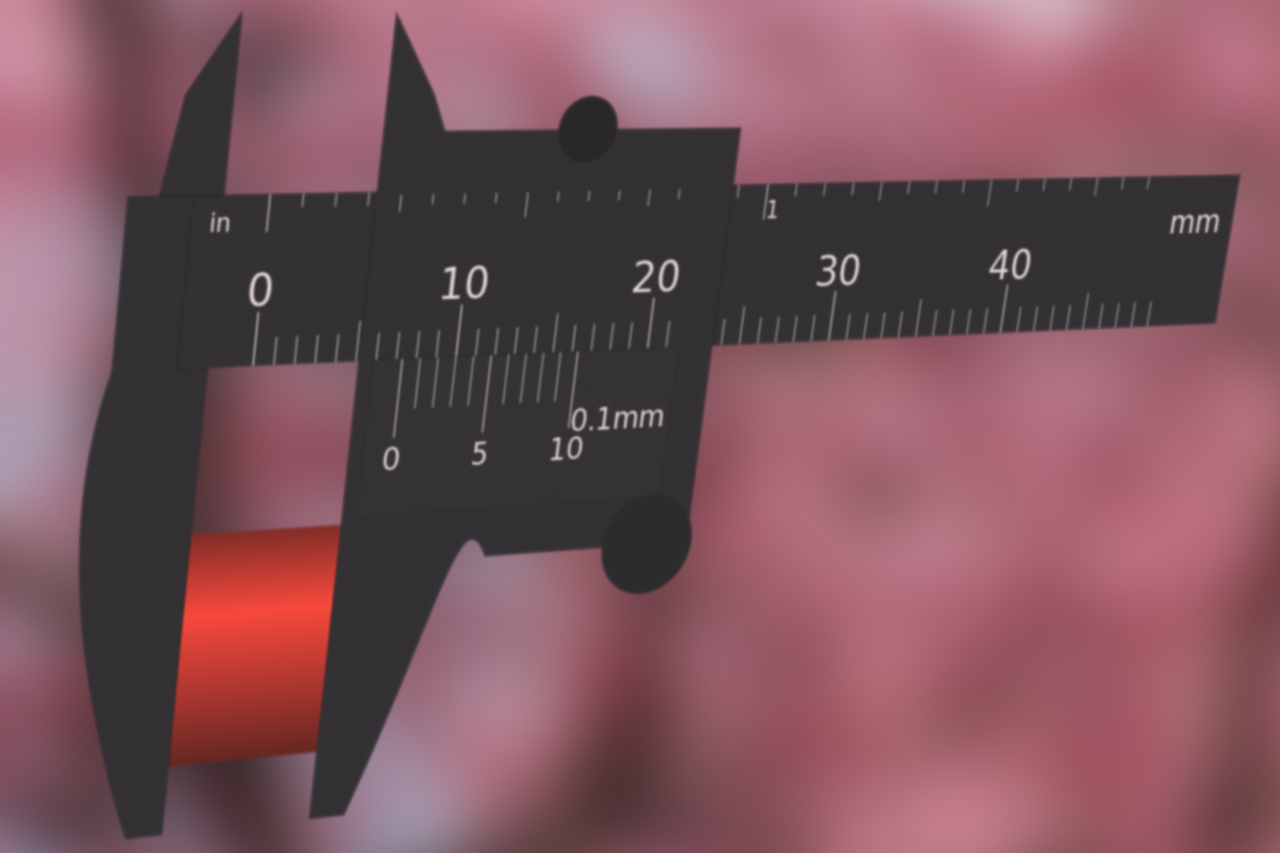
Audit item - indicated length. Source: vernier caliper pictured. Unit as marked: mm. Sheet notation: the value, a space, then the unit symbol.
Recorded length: 7.3 mm
